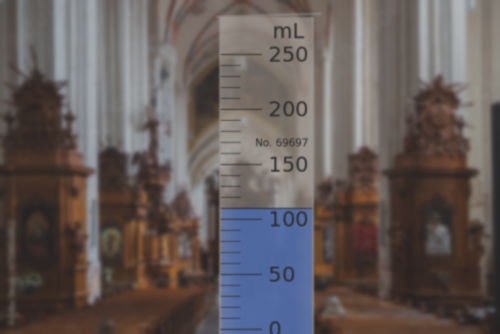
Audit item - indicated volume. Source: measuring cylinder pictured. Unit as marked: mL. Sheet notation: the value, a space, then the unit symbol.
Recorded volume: 110 mL
